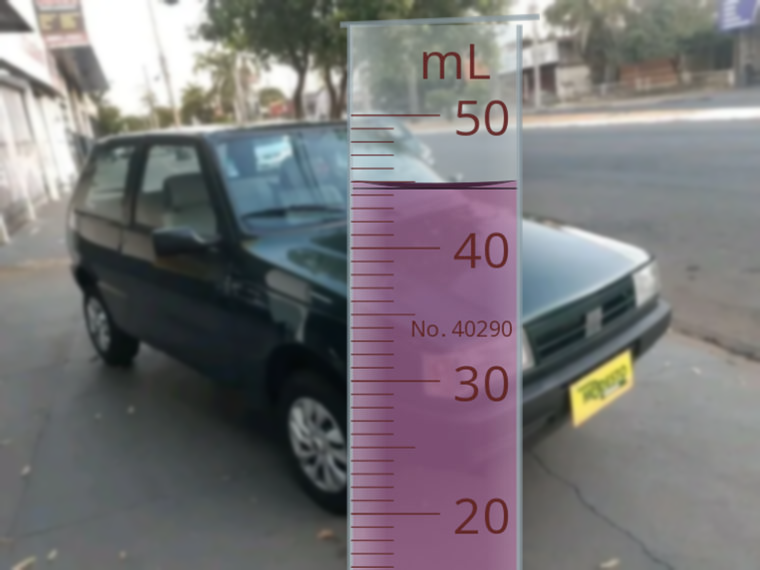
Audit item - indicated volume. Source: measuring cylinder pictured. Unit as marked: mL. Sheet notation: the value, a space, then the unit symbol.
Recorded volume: 44.5 mL
